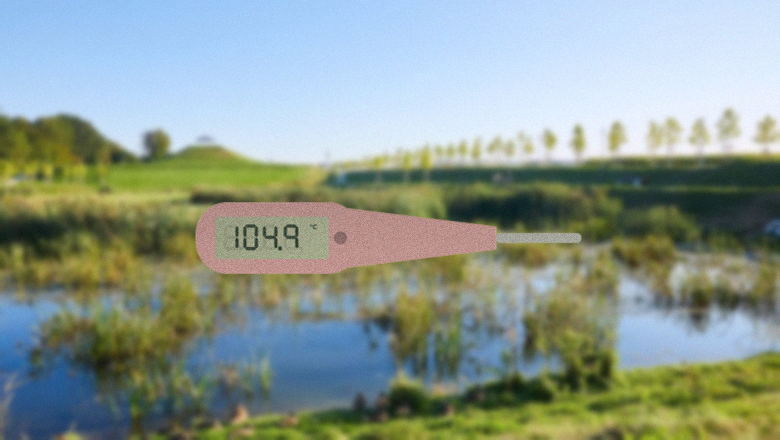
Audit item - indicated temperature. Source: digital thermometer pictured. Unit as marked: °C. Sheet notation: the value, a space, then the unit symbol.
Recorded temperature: 104.9 °C
